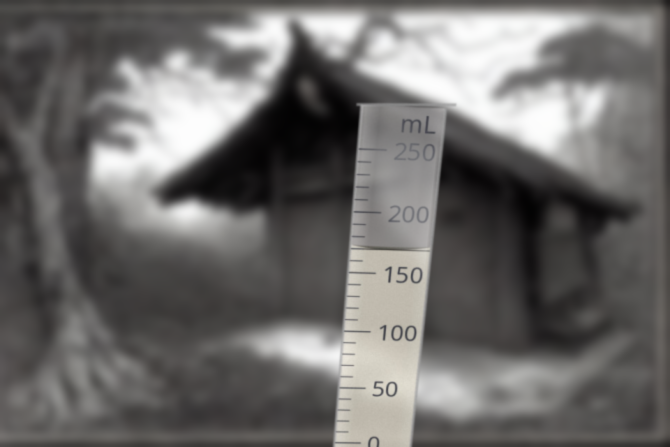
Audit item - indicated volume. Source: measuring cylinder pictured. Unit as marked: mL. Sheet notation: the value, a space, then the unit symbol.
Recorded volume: 170 mL
